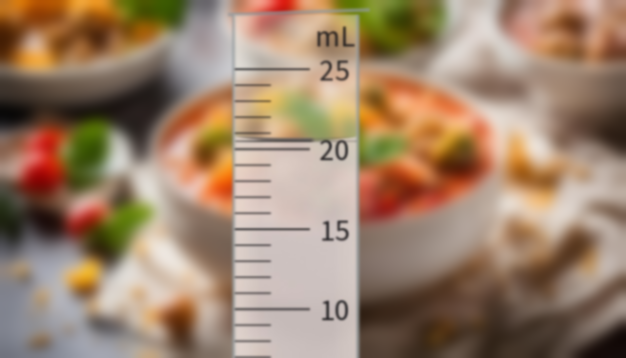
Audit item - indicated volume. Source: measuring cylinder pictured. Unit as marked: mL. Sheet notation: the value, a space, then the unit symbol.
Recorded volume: 20.5 mL
